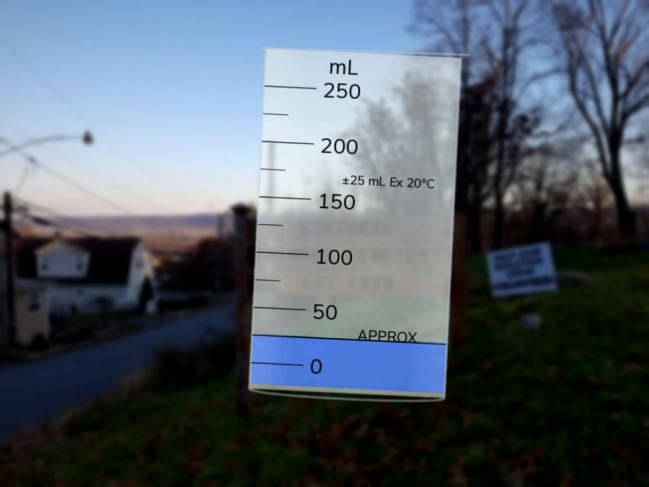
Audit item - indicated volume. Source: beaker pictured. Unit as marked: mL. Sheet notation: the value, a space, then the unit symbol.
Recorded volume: 25 mL
